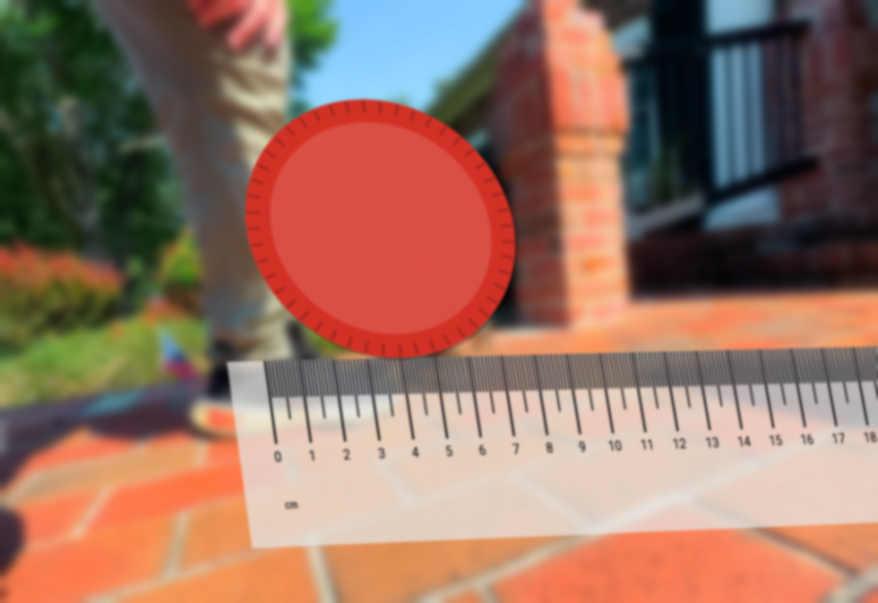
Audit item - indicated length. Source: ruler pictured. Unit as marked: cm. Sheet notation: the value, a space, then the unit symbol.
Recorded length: 8 cm
